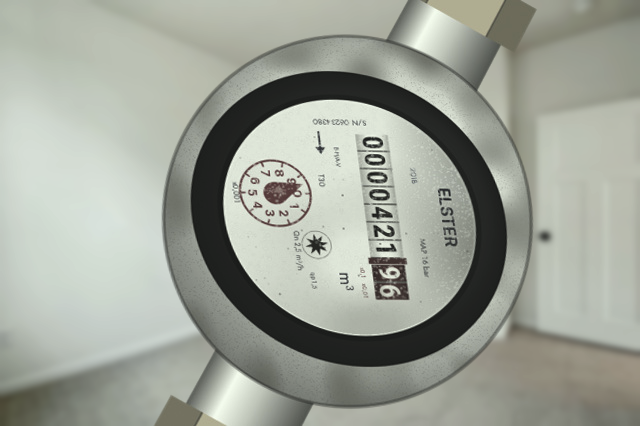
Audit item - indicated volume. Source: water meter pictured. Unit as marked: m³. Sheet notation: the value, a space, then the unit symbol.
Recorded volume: 421.959 m³
